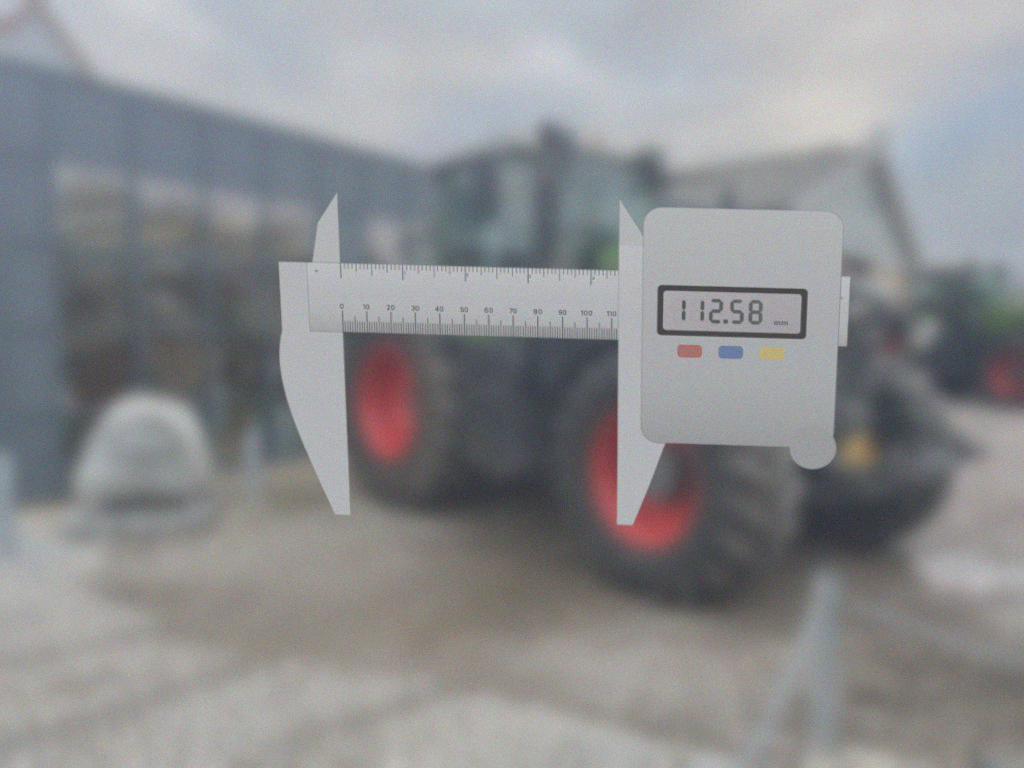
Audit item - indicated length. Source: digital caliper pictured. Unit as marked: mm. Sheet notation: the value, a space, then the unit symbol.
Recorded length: 112.58 mm
